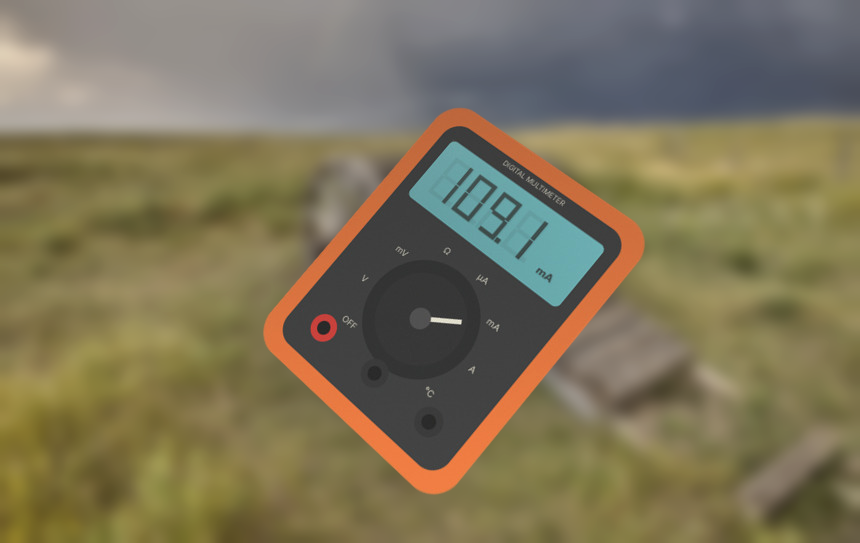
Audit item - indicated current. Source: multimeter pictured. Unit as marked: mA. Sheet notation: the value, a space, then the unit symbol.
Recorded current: 109.1 mA
